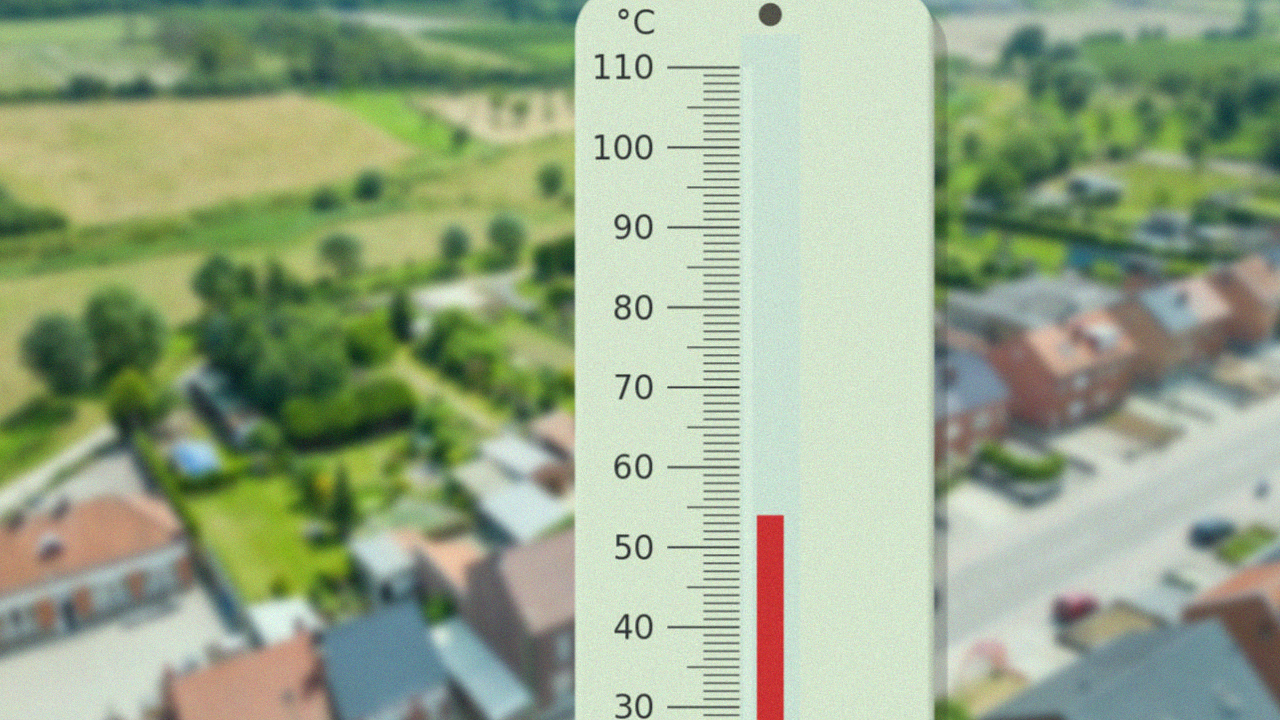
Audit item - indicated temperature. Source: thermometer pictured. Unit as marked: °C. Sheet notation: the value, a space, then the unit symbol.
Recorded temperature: 54 °C
